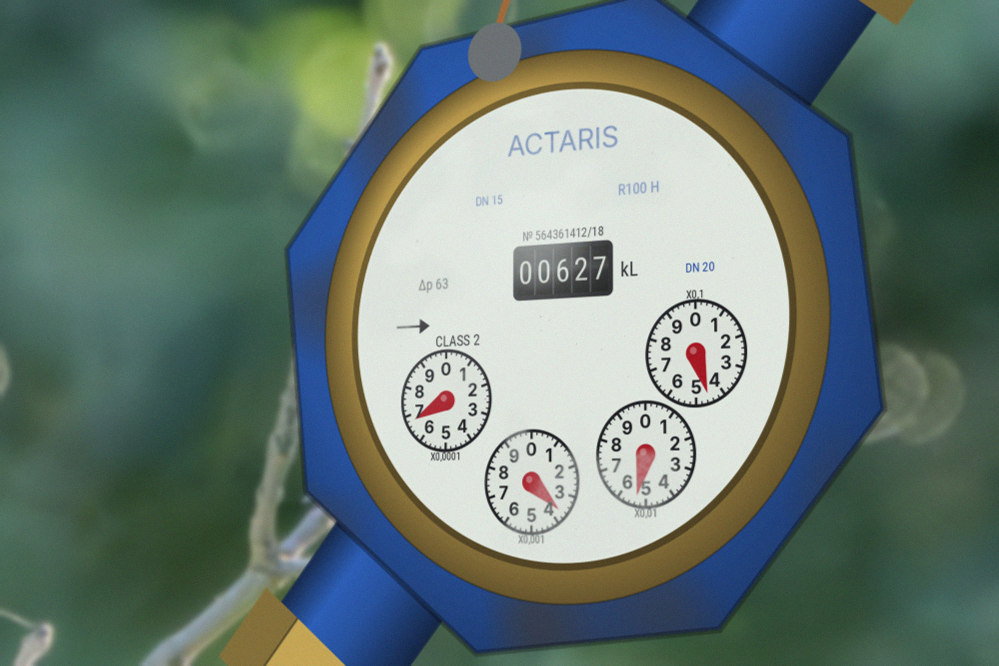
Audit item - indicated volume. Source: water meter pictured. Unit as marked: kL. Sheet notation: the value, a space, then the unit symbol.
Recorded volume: 627.4536 kL
